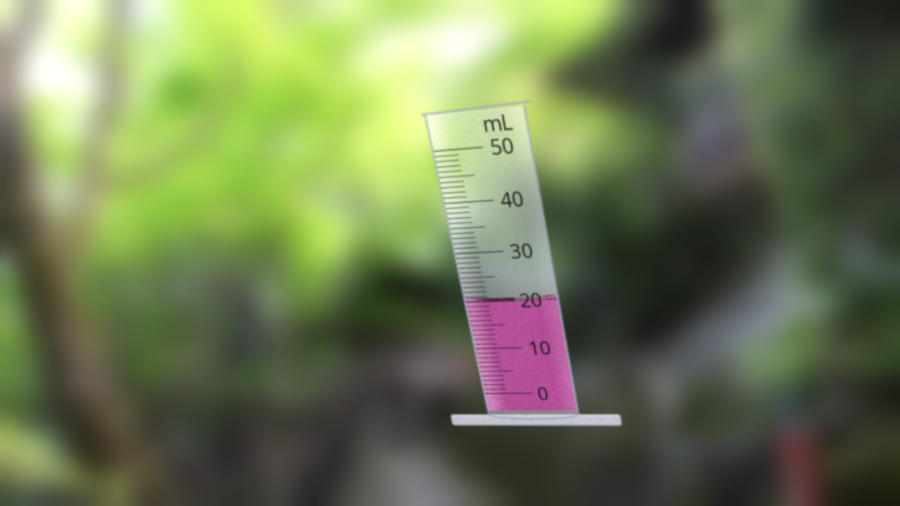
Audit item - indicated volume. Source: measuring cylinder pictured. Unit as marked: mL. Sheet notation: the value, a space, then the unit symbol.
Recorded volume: 20 mL
